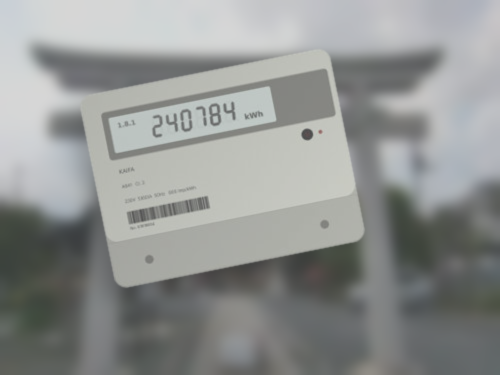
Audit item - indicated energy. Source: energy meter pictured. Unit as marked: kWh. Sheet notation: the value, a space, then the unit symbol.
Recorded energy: 240784 kWh
